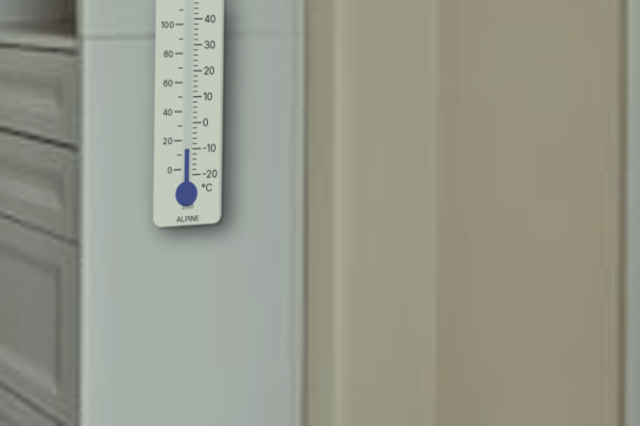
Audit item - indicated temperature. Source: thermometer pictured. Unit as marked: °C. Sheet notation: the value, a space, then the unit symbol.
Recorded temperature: -10 °C
